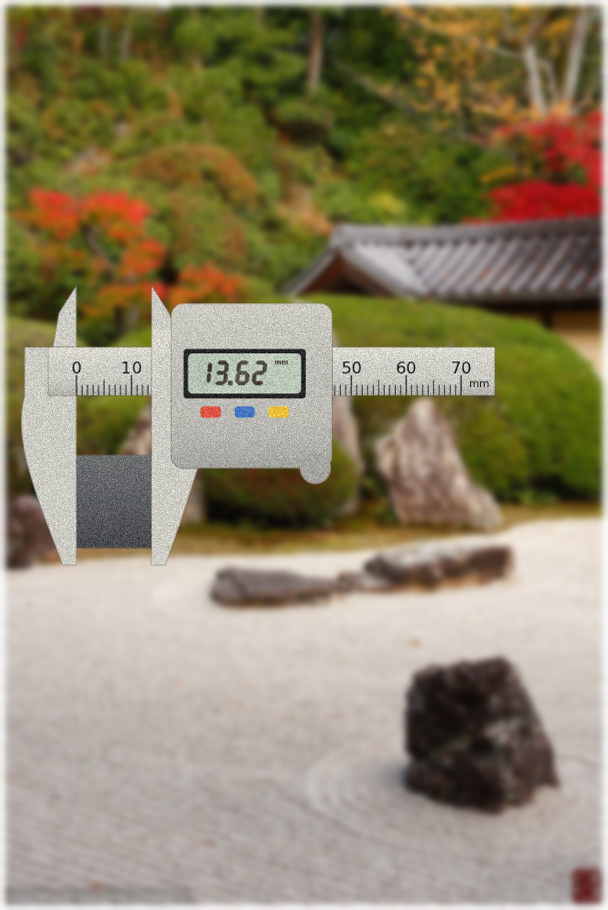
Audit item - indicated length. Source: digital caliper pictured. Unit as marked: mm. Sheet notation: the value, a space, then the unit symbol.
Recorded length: 13.62 mm
